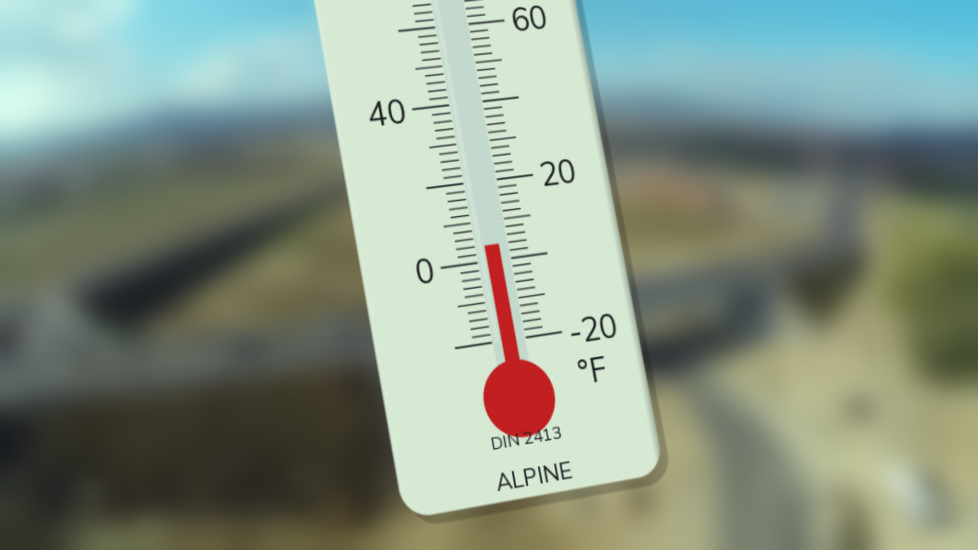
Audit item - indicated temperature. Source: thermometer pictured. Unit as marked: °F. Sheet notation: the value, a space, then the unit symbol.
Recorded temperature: 4 °F
